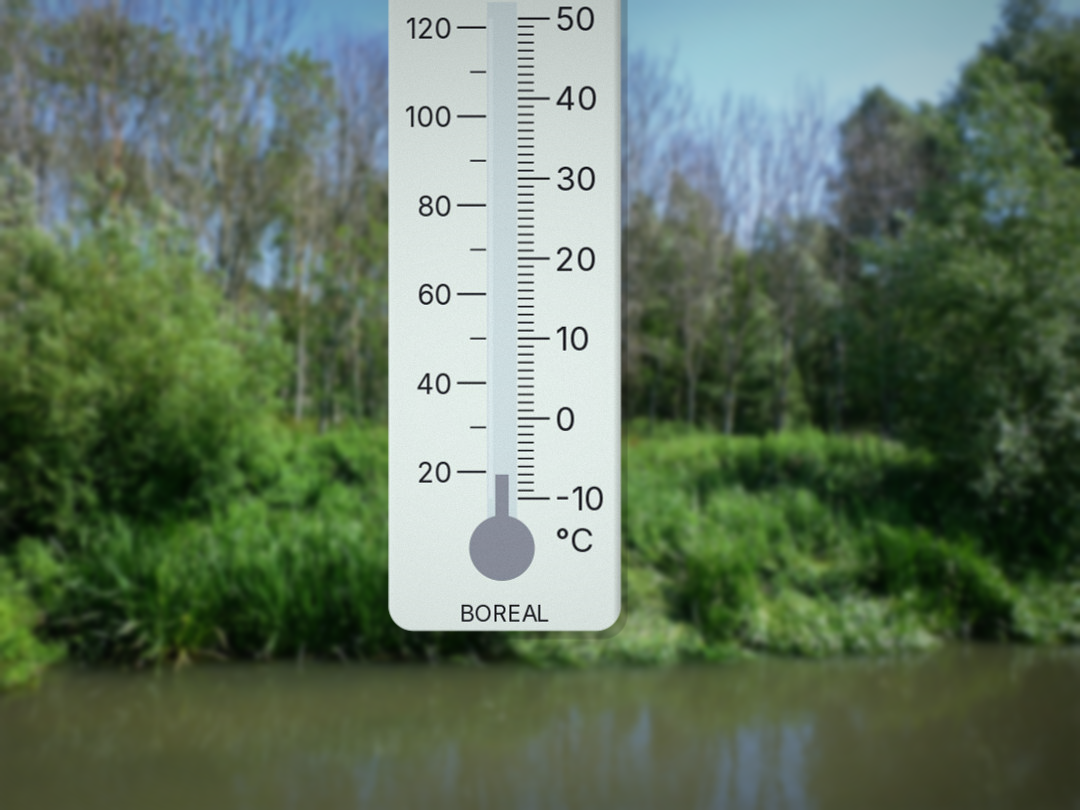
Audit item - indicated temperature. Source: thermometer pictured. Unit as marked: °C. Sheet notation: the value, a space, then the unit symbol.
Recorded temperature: -7 °C
